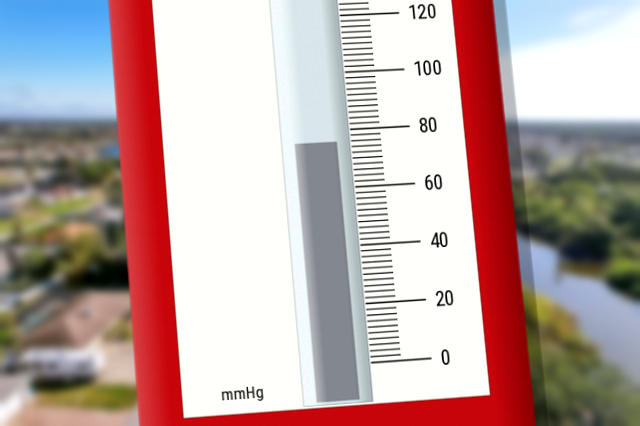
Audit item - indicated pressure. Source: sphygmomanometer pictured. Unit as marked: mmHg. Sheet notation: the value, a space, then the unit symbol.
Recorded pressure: 76 mmHg
